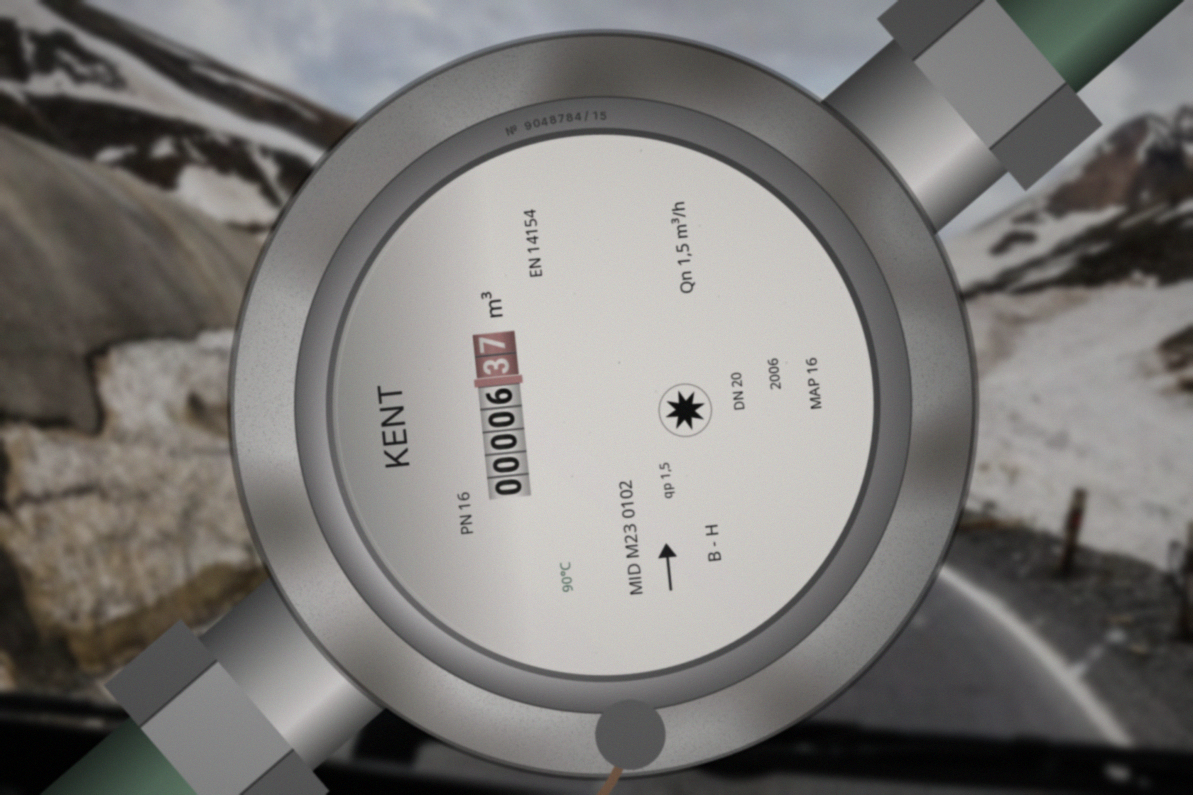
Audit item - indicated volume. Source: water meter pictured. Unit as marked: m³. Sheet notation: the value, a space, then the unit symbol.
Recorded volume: 6.37 m³
